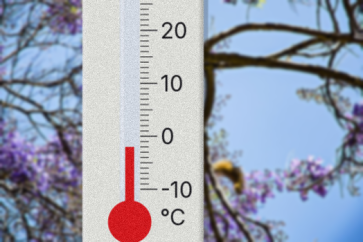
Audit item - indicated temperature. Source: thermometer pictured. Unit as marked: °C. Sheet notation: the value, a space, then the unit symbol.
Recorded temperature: -2 °C
